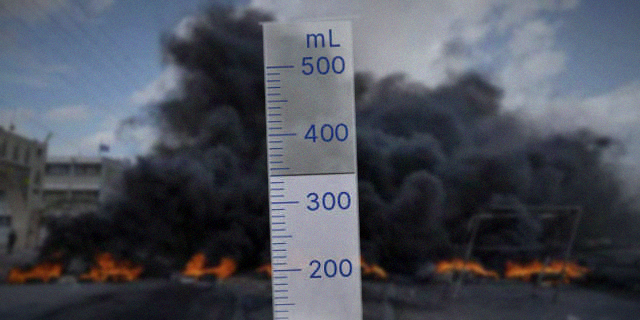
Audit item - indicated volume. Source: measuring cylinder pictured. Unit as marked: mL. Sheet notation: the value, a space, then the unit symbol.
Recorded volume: 340 mL
